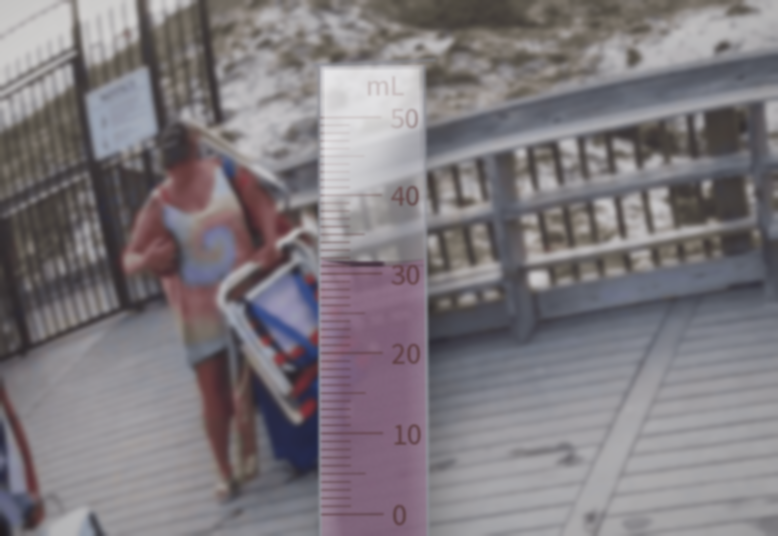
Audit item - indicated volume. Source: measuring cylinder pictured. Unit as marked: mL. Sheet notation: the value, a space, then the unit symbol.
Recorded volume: 31 mL
